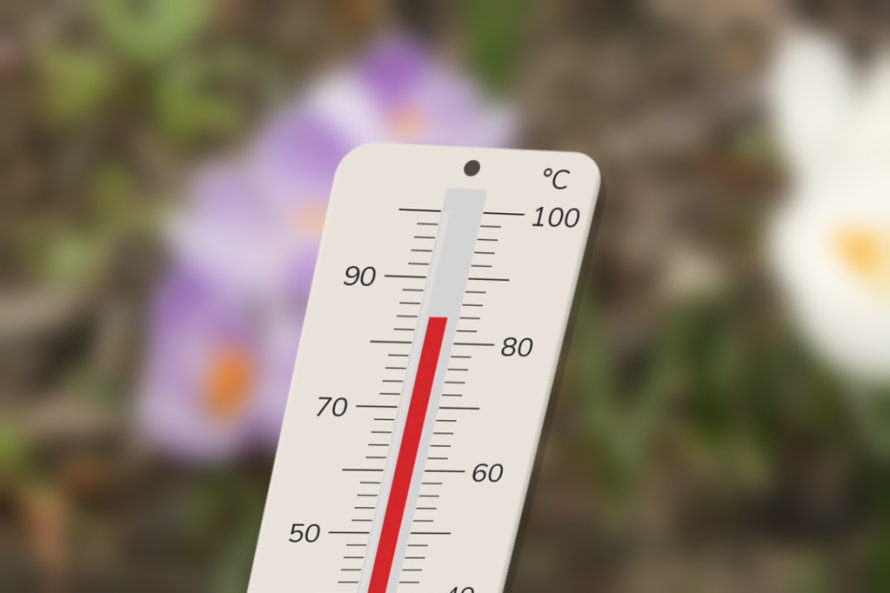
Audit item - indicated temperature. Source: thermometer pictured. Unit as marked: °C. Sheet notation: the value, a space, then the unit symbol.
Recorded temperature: 84 °C
